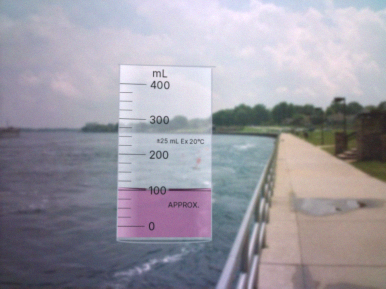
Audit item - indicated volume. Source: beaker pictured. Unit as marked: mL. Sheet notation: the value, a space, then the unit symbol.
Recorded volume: 100 mL
